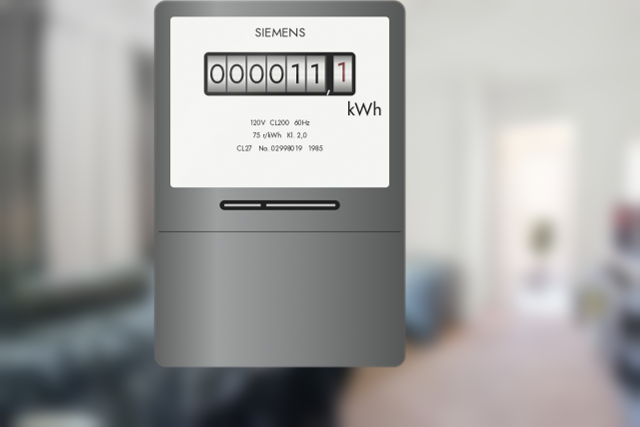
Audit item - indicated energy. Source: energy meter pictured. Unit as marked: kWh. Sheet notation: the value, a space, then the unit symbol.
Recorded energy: 11.1 kWh
